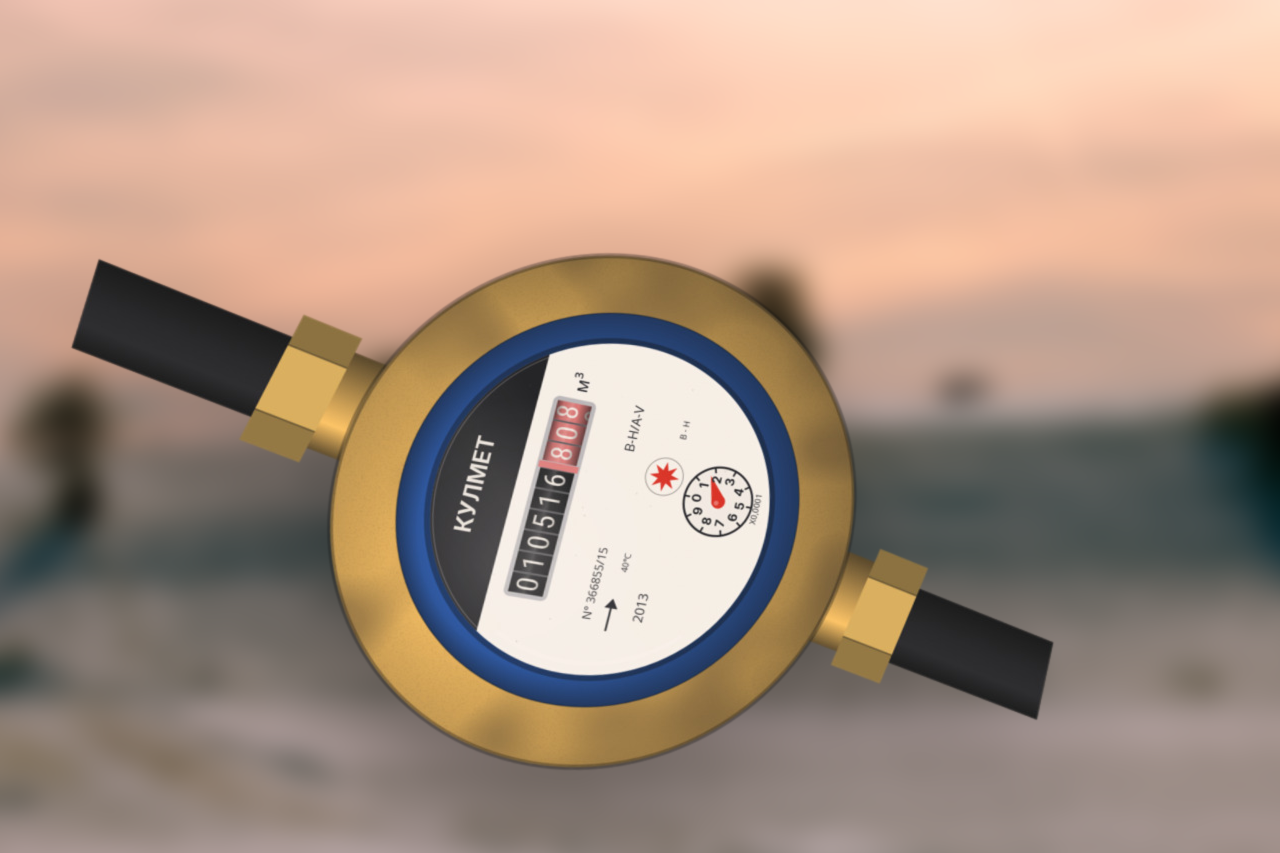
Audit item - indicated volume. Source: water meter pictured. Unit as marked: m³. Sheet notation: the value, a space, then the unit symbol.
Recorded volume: 10516.8081 m³
